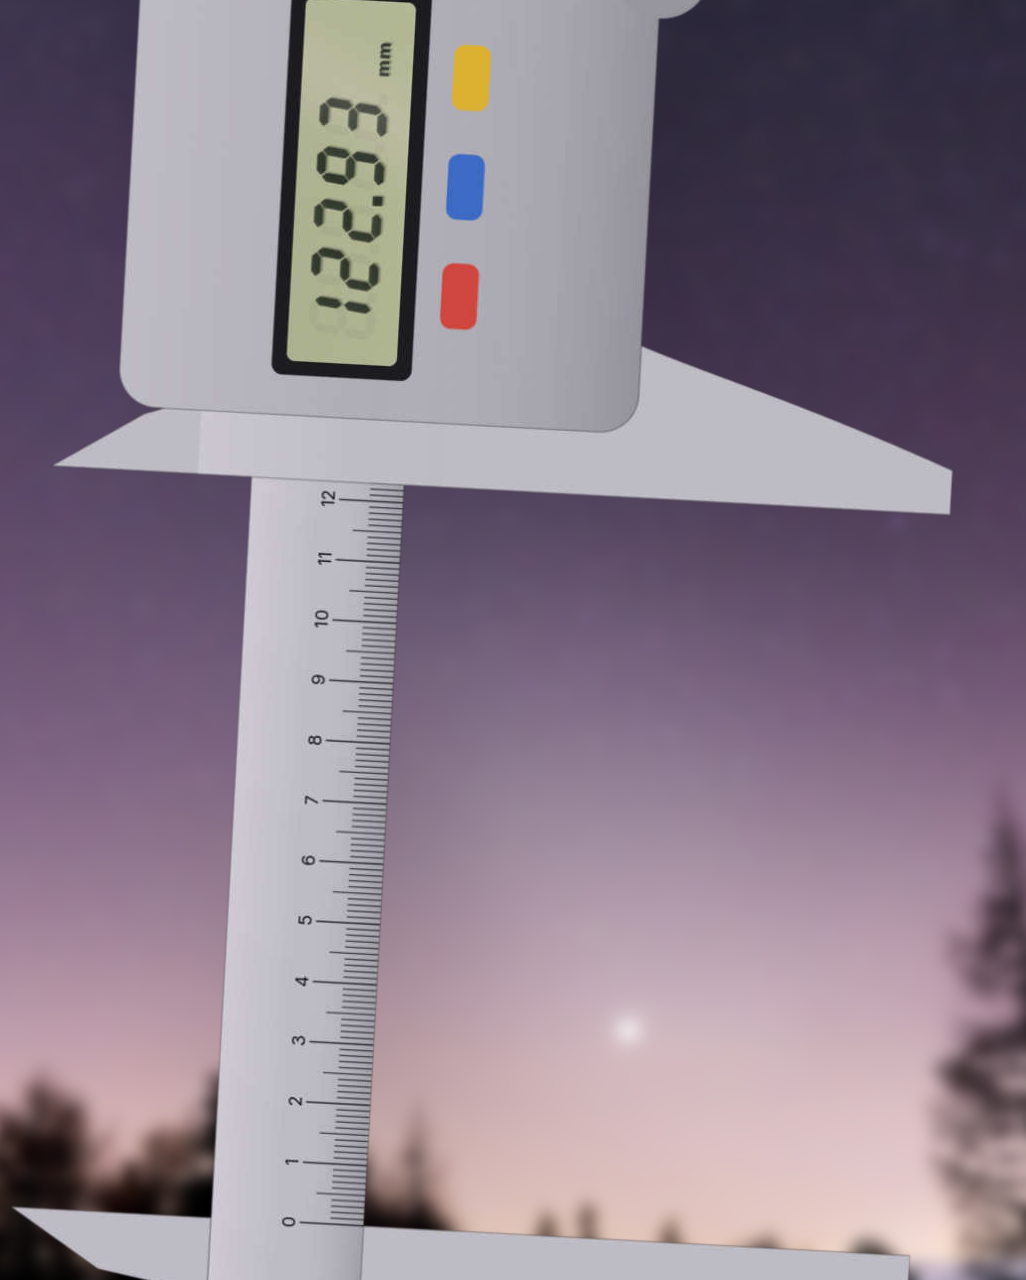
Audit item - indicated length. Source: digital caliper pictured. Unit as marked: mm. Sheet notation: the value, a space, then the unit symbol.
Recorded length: 122.93 mm
